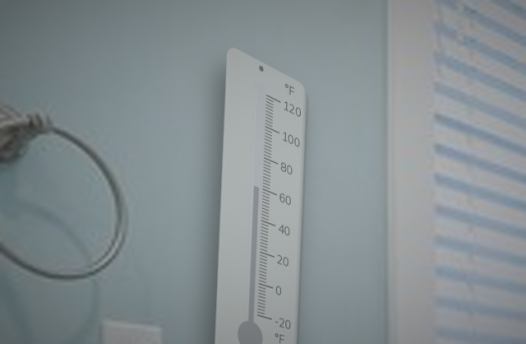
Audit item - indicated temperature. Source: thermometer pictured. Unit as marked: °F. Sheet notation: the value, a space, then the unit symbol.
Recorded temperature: 60 °F
